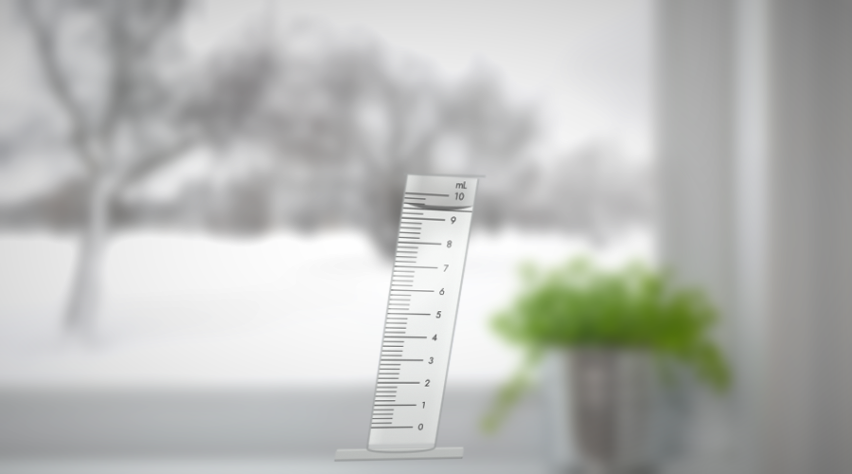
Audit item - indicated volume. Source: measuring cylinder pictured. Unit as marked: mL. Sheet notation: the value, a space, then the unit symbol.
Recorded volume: 9.4 mL
